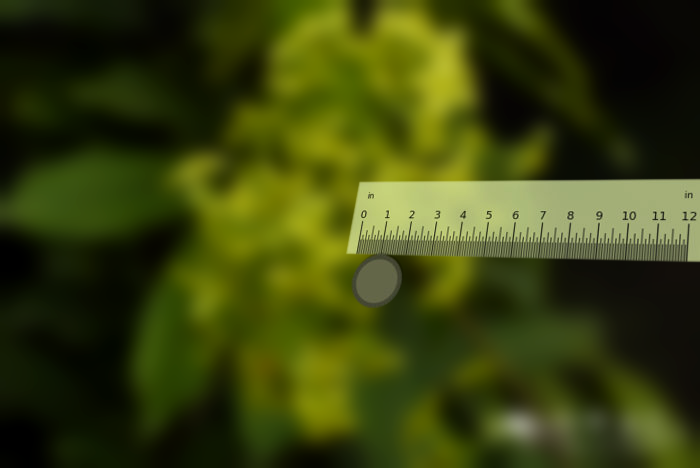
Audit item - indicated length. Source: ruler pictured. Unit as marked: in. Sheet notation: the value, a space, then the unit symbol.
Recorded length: 2 in
